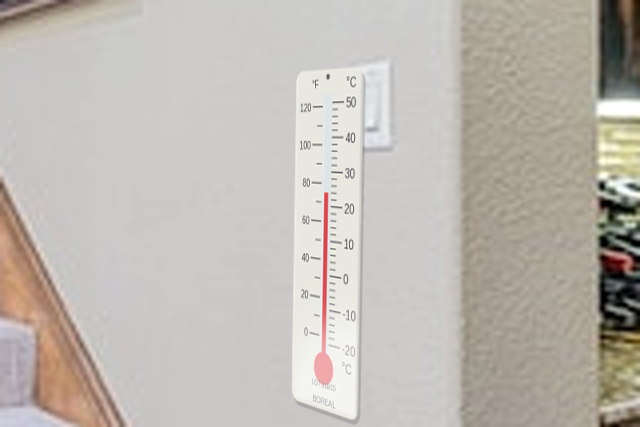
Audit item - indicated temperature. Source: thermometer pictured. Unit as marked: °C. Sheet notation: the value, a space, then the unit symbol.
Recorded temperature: 24 °C
